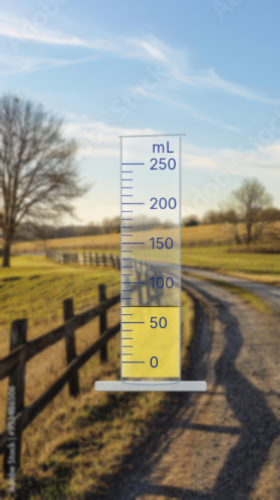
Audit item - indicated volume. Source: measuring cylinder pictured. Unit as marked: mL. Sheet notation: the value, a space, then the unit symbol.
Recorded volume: 70 mL
